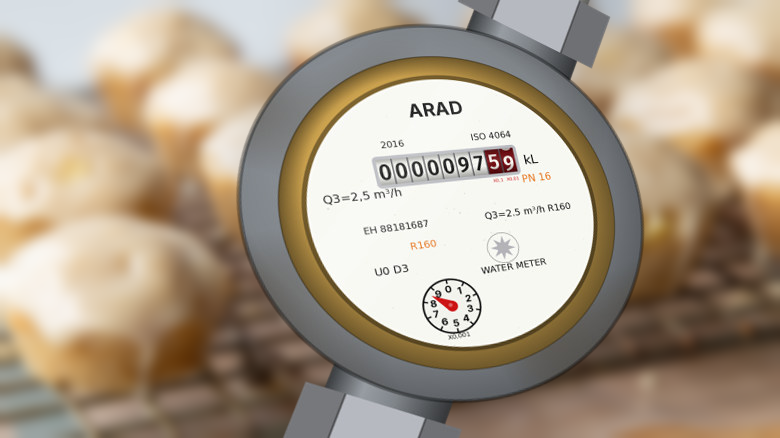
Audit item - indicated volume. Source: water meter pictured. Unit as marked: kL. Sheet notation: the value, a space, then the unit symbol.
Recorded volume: 97.588 kL
